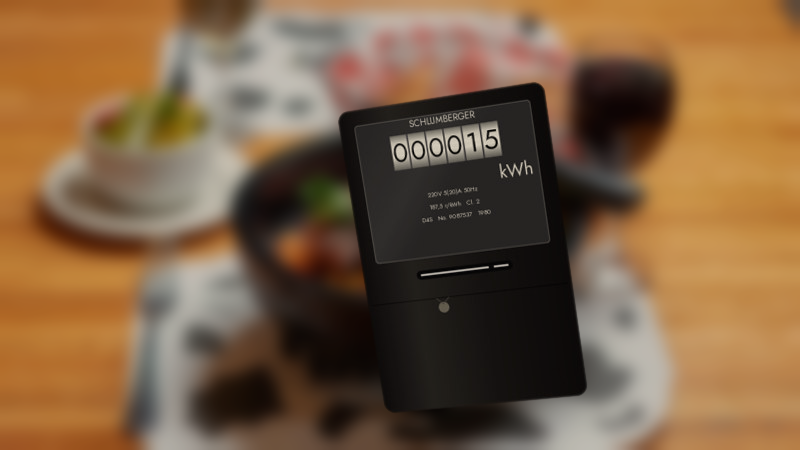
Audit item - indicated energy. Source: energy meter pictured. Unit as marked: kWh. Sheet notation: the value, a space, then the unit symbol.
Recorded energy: 15 kWh
